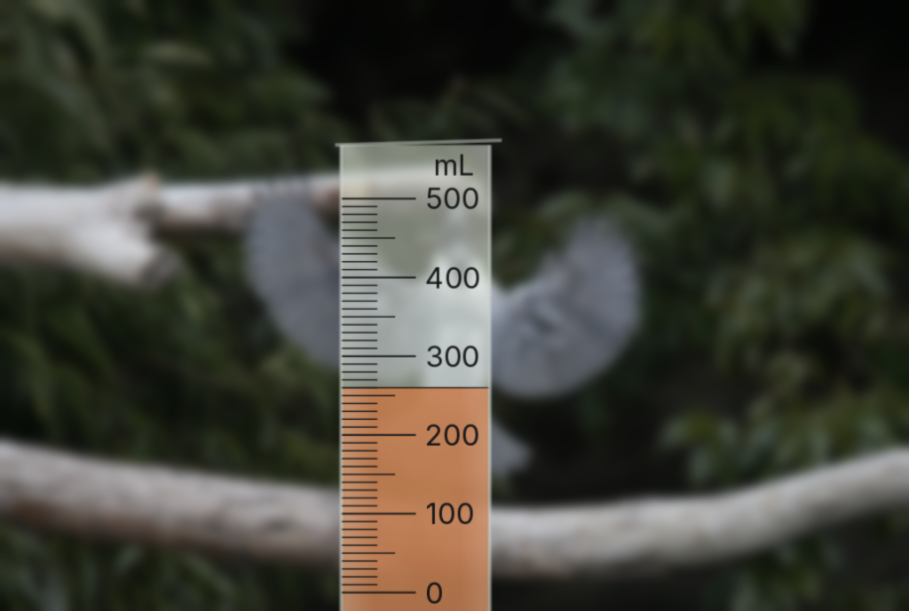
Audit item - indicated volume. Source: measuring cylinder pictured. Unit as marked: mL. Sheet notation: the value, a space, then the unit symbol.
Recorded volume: 260 mL
